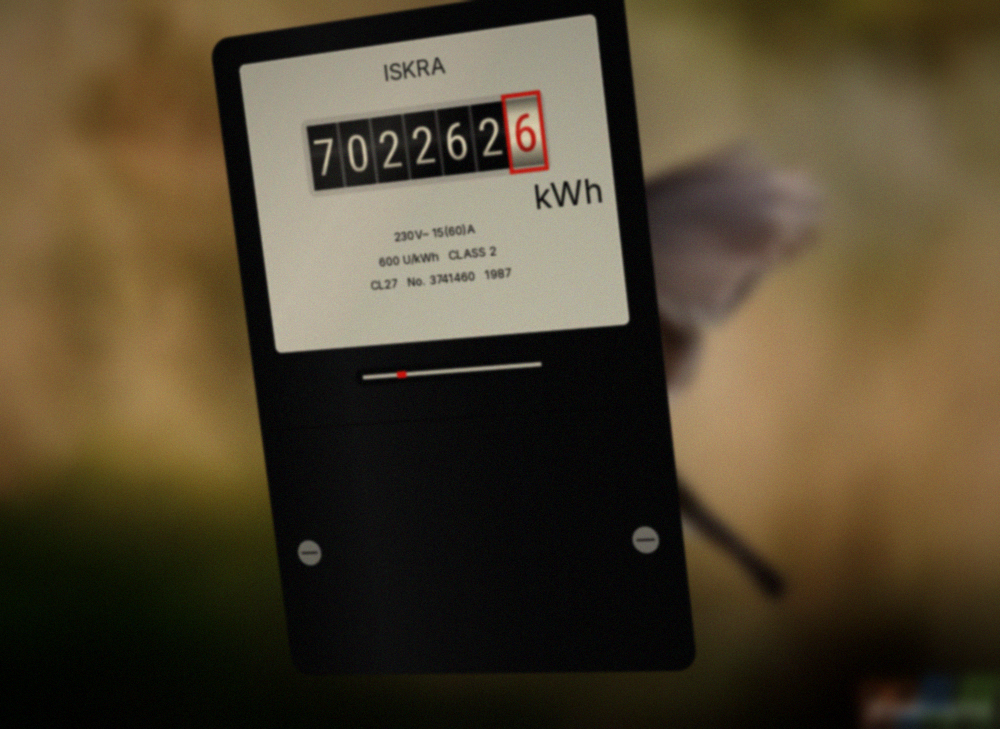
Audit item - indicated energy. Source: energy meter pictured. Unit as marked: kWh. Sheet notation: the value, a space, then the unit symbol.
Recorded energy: 702262.6 kWh
